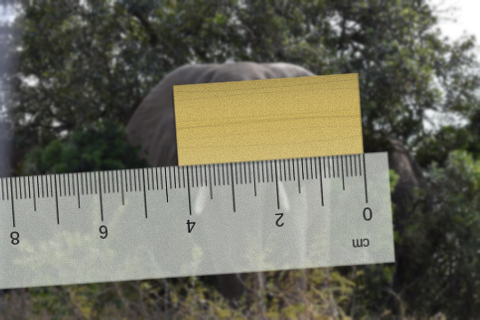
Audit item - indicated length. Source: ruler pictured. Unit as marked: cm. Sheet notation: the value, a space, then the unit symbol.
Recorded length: 4.2 cm
